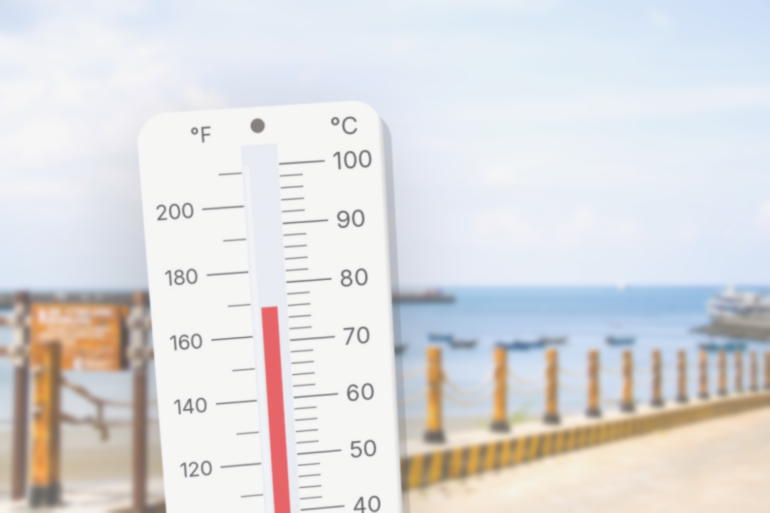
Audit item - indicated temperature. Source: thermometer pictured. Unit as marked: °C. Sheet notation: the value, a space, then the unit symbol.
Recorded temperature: 76 °C
